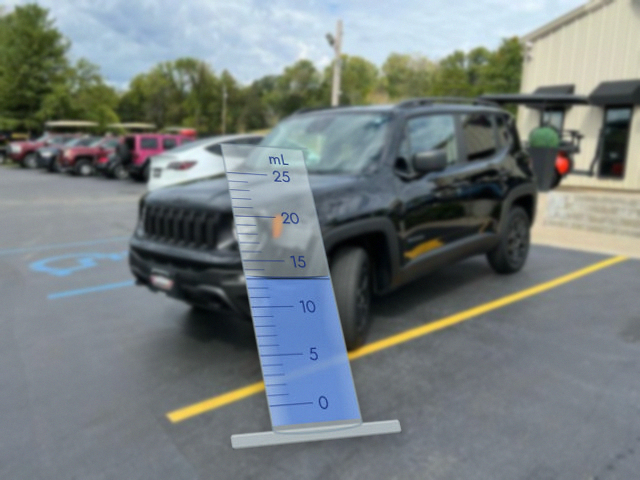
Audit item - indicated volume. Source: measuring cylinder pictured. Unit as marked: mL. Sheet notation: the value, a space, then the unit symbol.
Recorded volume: 13 mL
